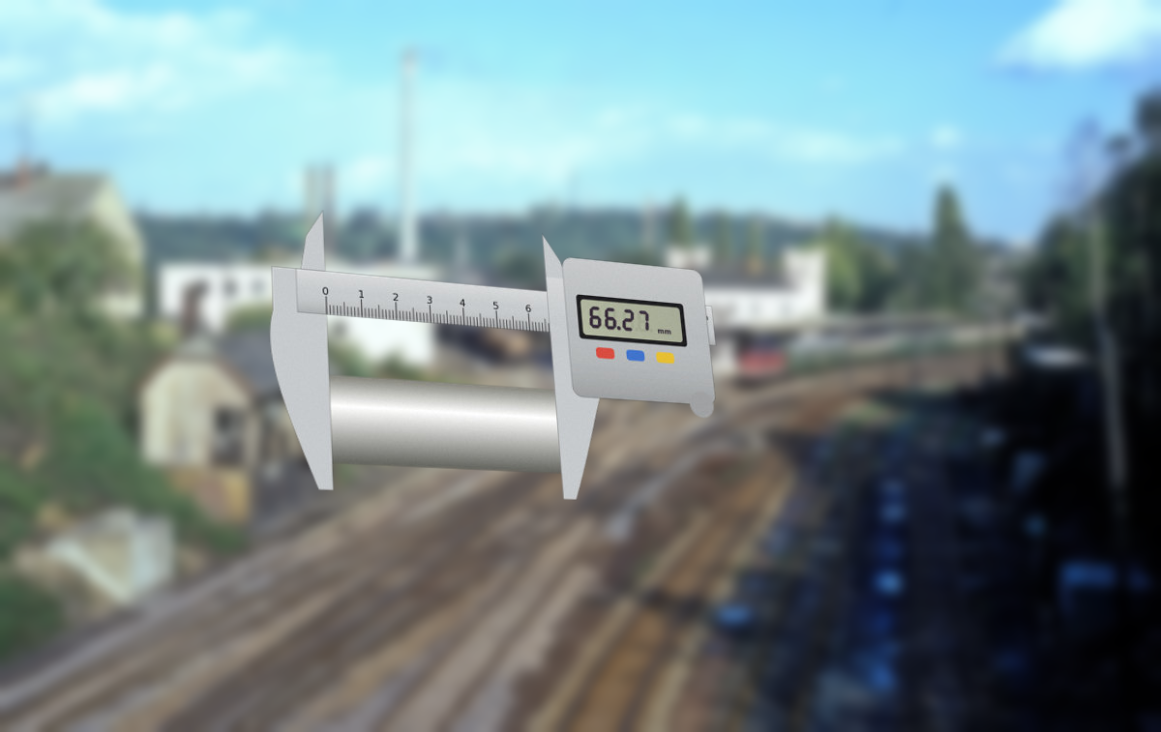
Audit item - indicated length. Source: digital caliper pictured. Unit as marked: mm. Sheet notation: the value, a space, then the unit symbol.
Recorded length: 66.27 mm
